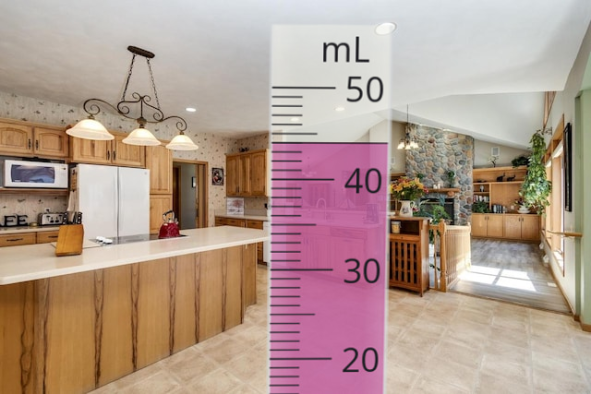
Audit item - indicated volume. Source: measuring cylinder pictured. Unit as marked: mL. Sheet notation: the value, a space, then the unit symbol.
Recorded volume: 44 mL
